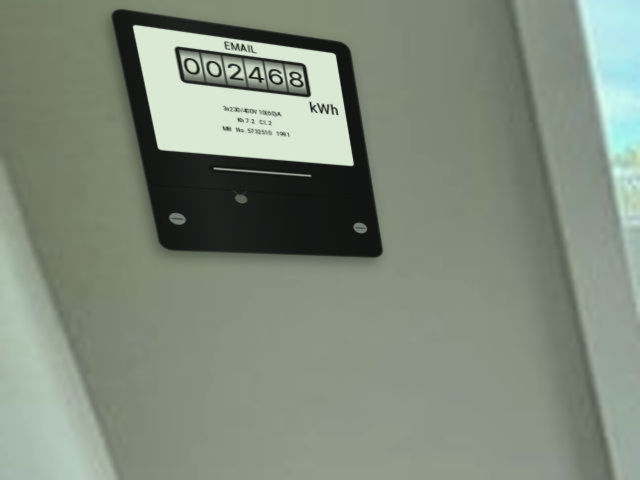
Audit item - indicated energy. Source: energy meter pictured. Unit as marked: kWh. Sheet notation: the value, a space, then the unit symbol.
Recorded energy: 2468 kWh
